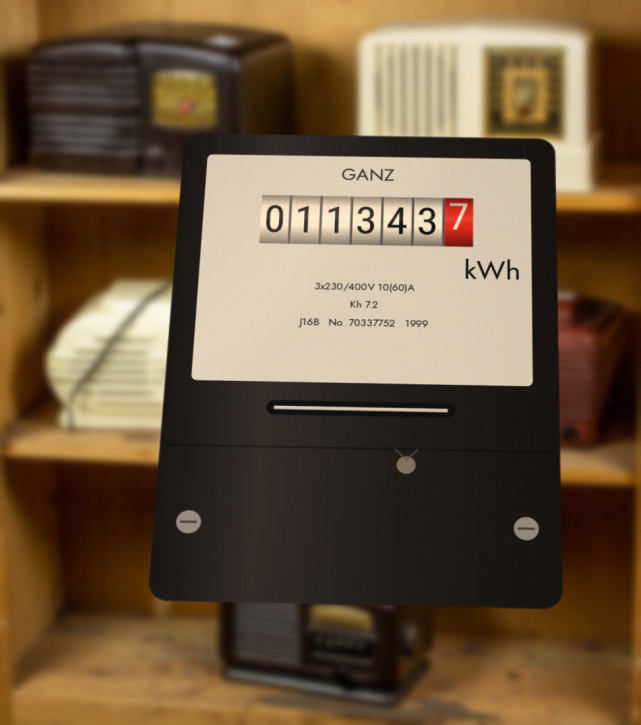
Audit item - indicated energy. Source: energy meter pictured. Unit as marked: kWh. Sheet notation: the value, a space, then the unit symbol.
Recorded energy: 11343.7 kWh
